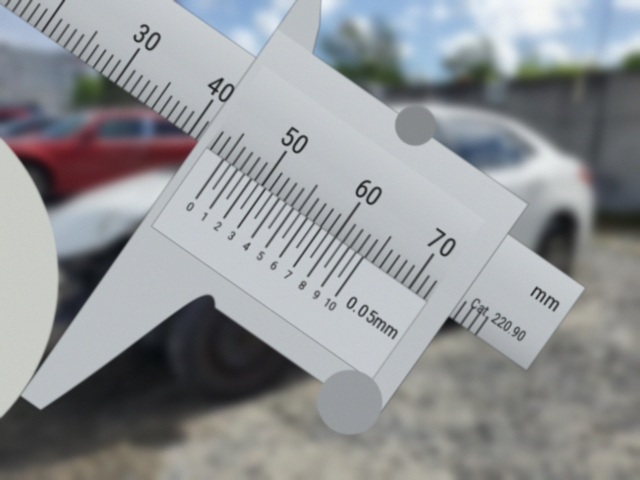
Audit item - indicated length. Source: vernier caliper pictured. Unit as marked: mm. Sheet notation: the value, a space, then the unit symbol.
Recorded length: 44.8 mm
